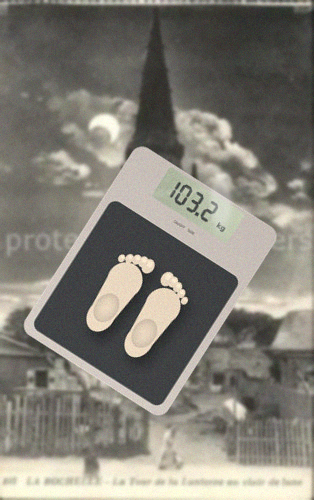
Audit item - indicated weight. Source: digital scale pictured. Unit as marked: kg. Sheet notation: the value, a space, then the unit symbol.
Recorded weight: 103.2 kg
